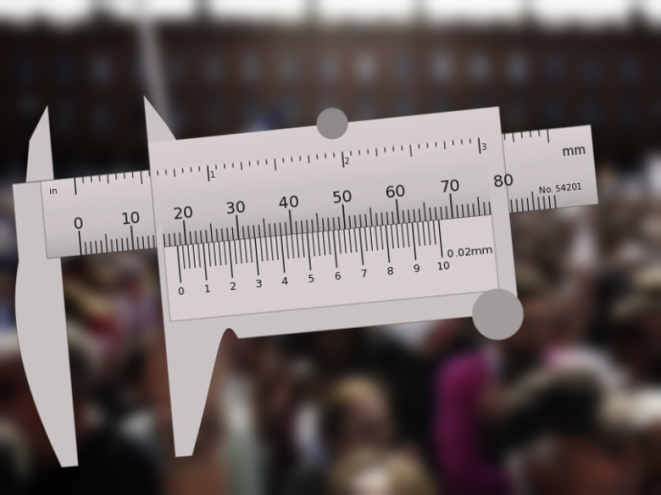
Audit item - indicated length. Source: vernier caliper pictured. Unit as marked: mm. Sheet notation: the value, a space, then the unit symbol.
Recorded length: 18.4 mm
